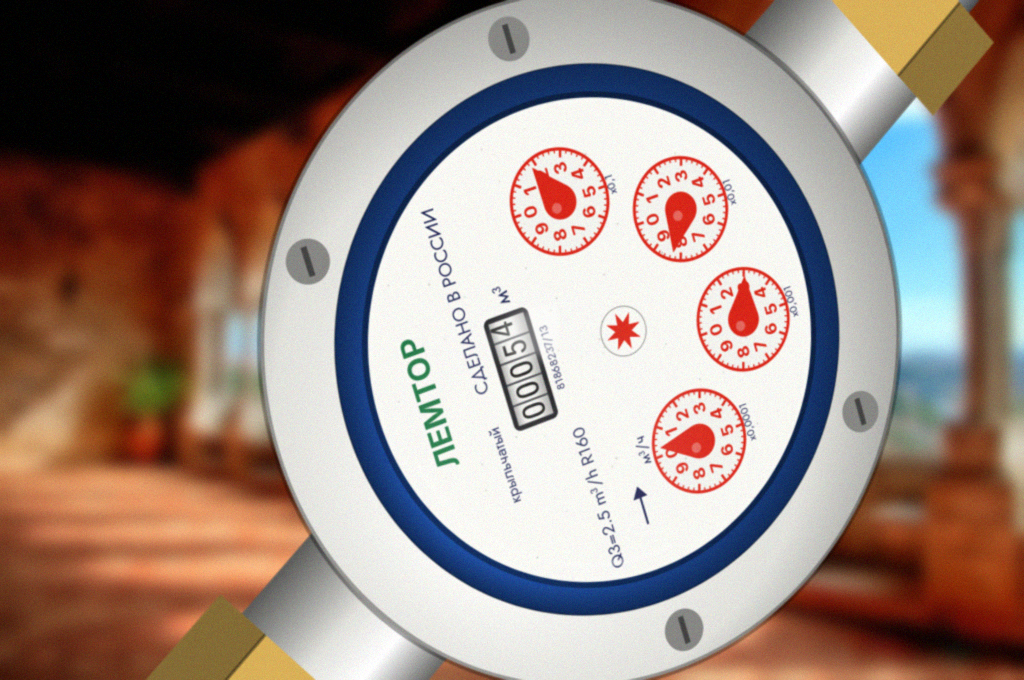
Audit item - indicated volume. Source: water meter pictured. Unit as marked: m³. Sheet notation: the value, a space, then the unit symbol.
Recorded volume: 54.1830 m³
